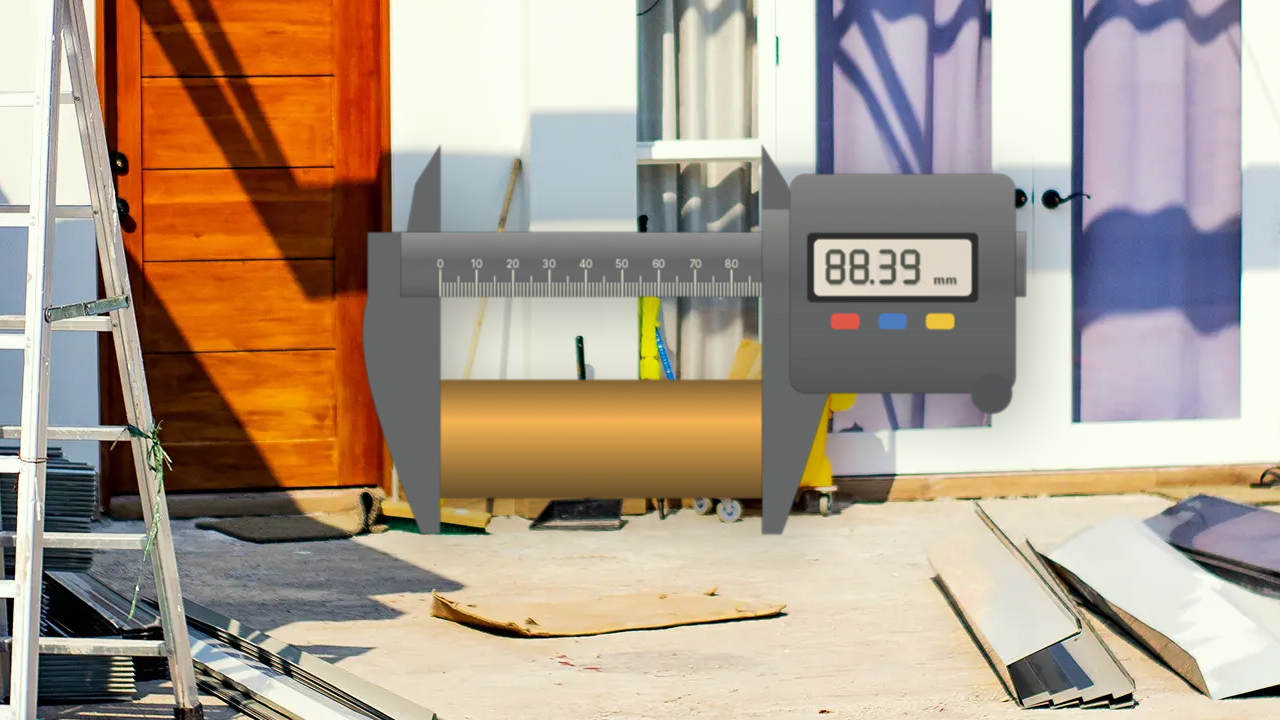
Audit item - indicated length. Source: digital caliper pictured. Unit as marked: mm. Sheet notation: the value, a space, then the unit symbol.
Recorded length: 88.39 mm
